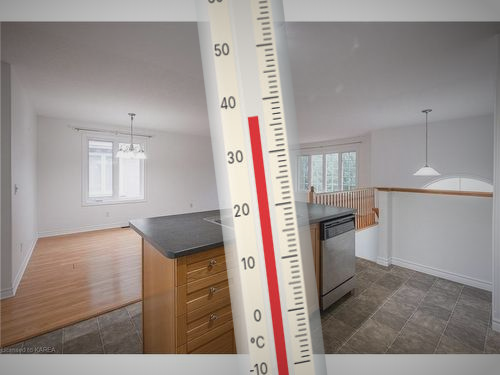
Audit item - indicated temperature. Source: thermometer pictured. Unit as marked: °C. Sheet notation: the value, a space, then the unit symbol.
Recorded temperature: 37 °C
